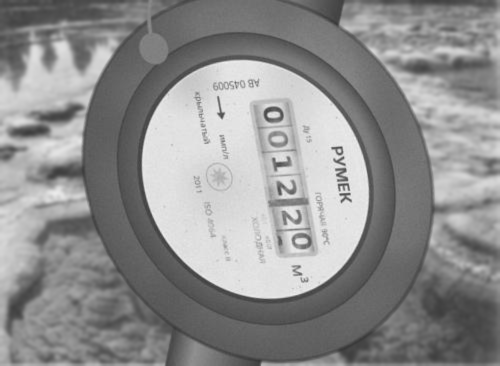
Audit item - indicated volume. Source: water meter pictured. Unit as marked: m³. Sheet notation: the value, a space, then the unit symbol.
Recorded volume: 12.20 m³
